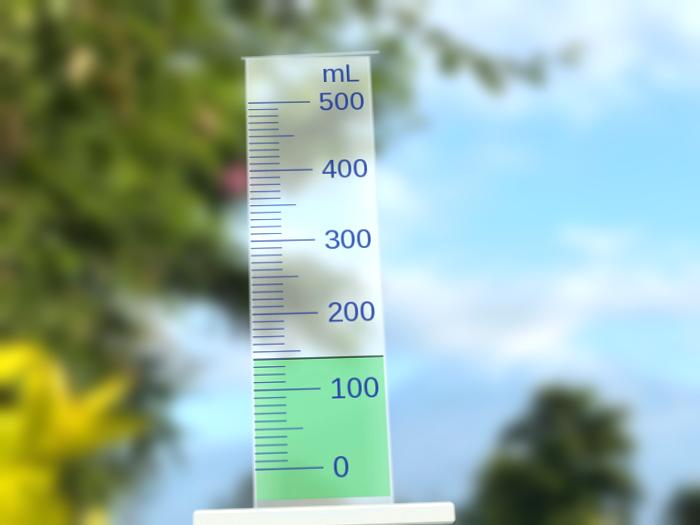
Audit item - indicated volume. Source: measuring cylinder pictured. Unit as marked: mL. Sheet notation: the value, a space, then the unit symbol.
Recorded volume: 140 mL
